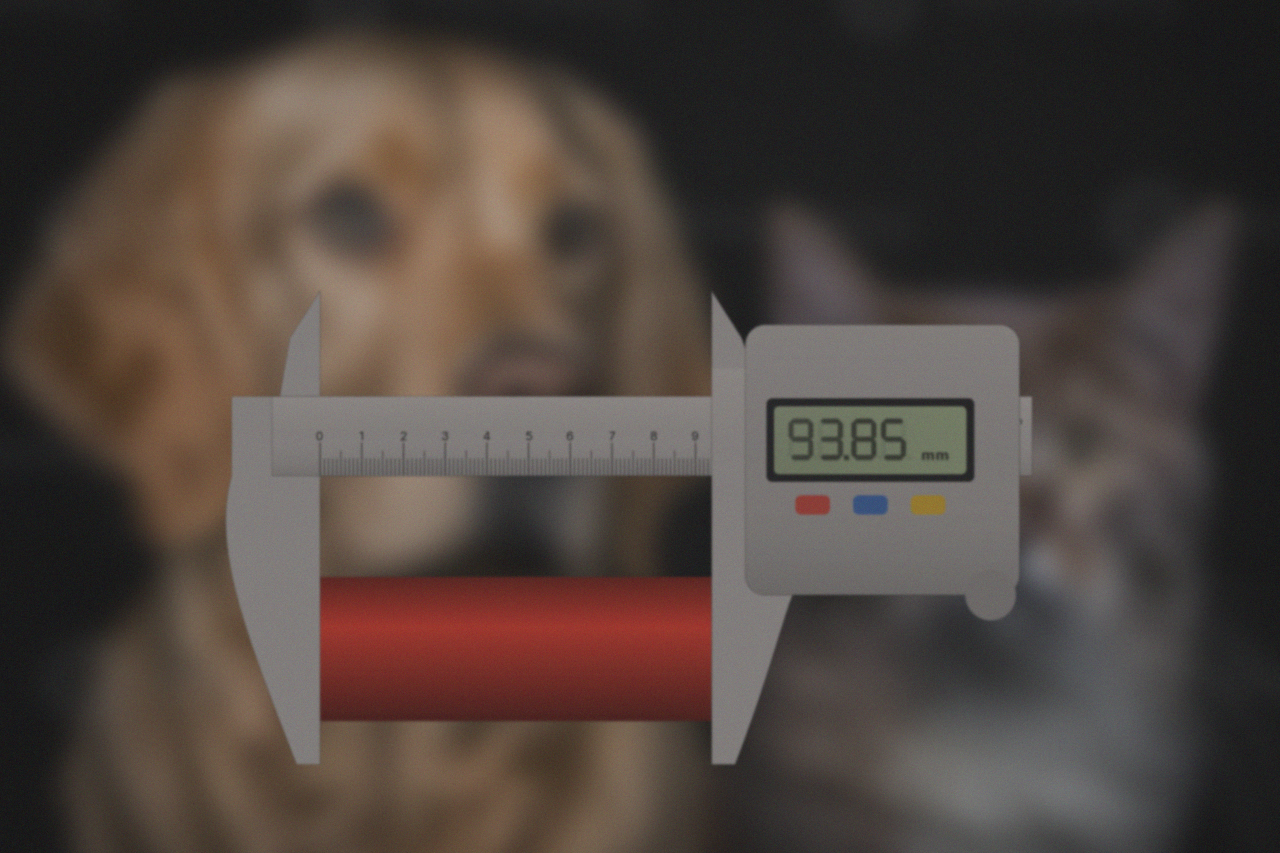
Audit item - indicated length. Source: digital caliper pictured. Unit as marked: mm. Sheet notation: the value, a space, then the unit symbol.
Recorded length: 93.85 mm
